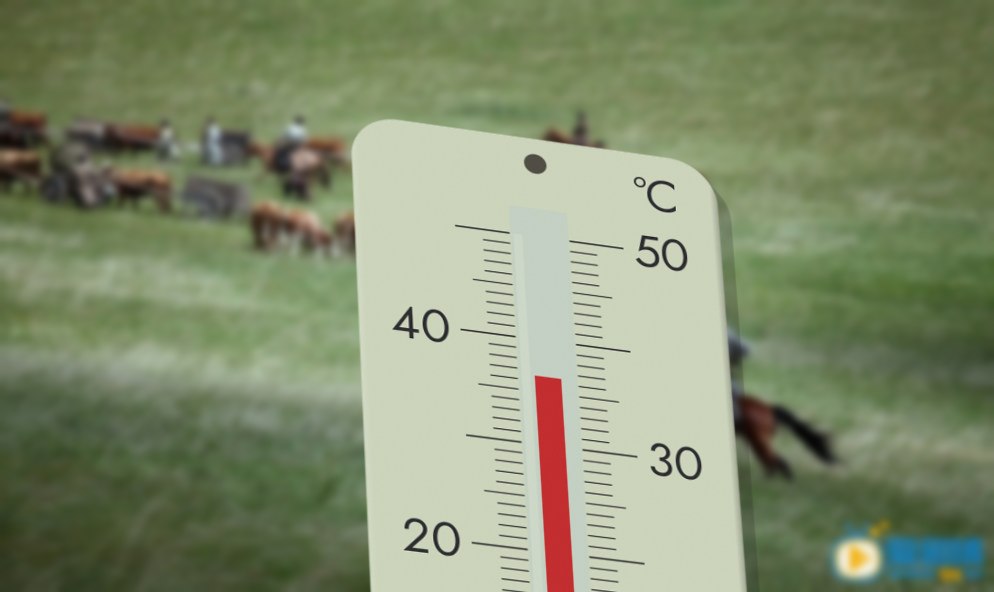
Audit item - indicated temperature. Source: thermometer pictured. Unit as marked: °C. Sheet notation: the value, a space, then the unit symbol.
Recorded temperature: 36.5 °C
